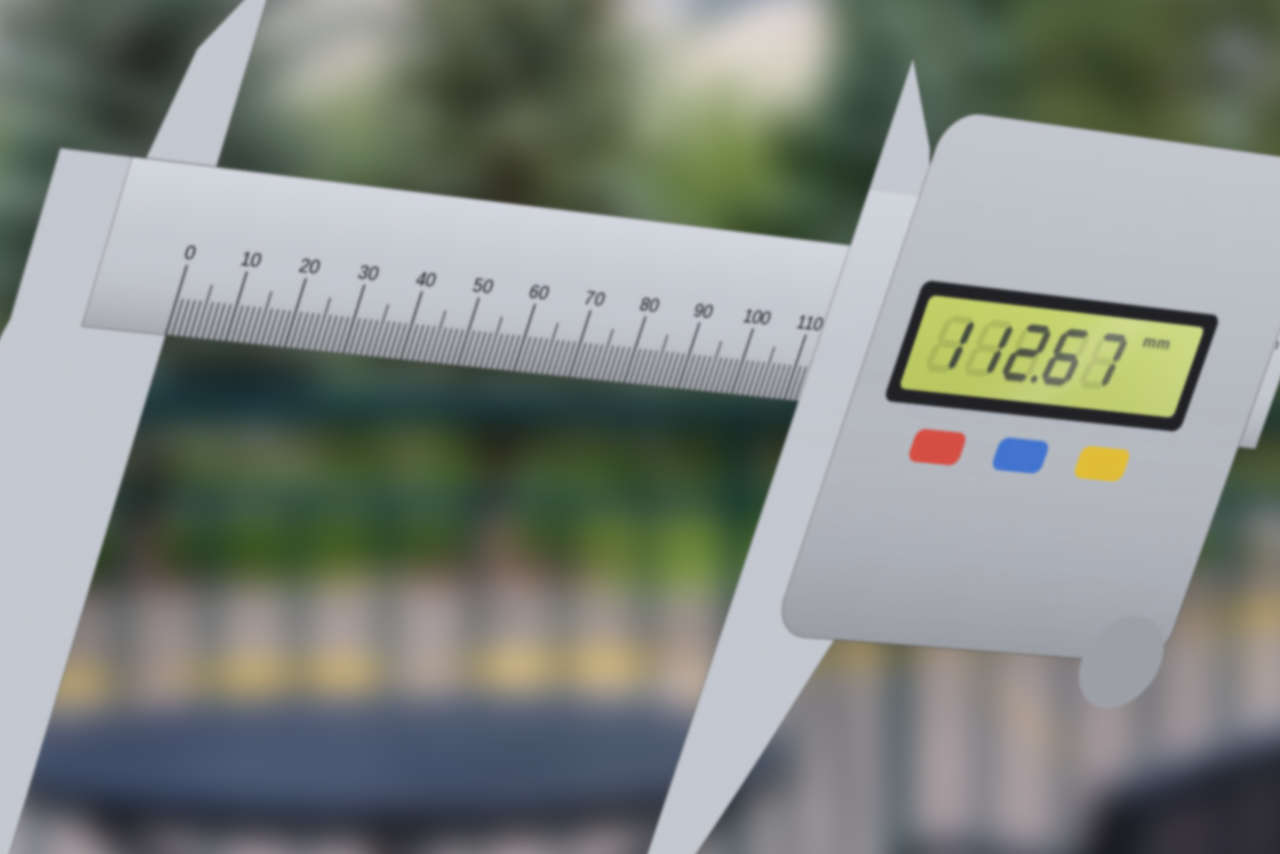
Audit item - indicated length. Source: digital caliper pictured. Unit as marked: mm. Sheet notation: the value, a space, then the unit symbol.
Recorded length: 112.67 mm
